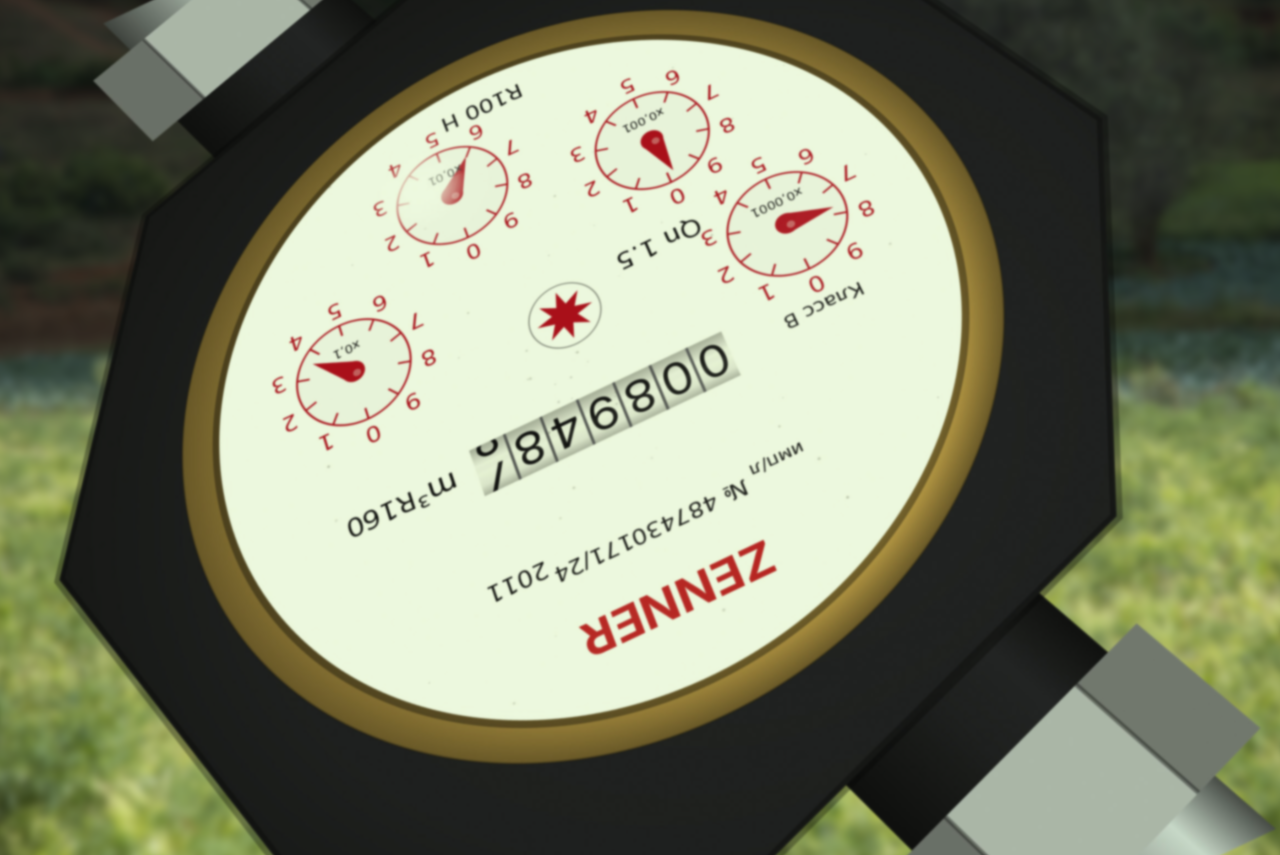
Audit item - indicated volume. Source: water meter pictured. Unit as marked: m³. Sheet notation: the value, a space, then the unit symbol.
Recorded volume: 89487.3597 m³
